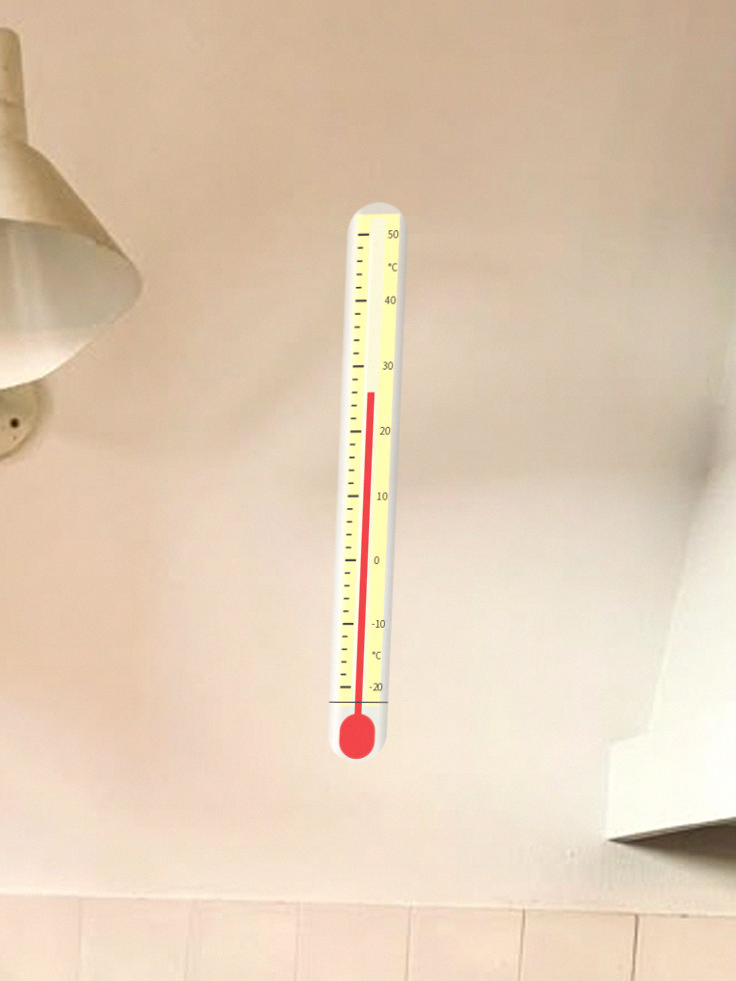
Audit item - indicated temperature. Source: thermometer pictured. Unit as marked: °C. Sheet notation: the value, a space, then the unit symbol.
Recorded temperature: 26 °C
